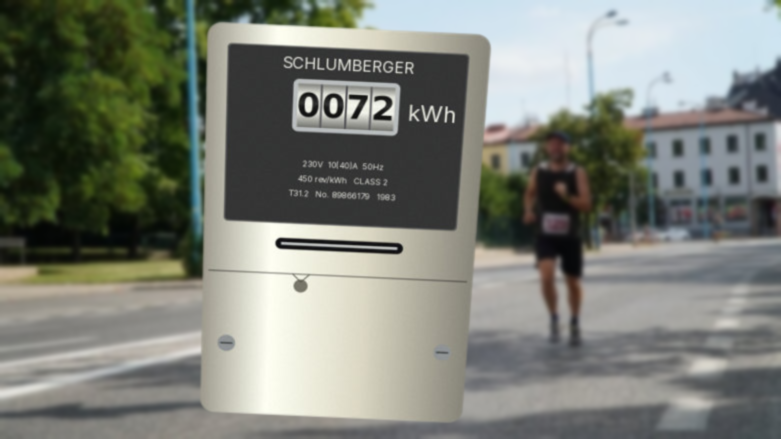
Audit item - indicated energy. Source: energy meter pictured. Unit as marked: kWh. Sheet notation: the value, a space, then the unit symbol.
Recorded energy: 72 kWh
